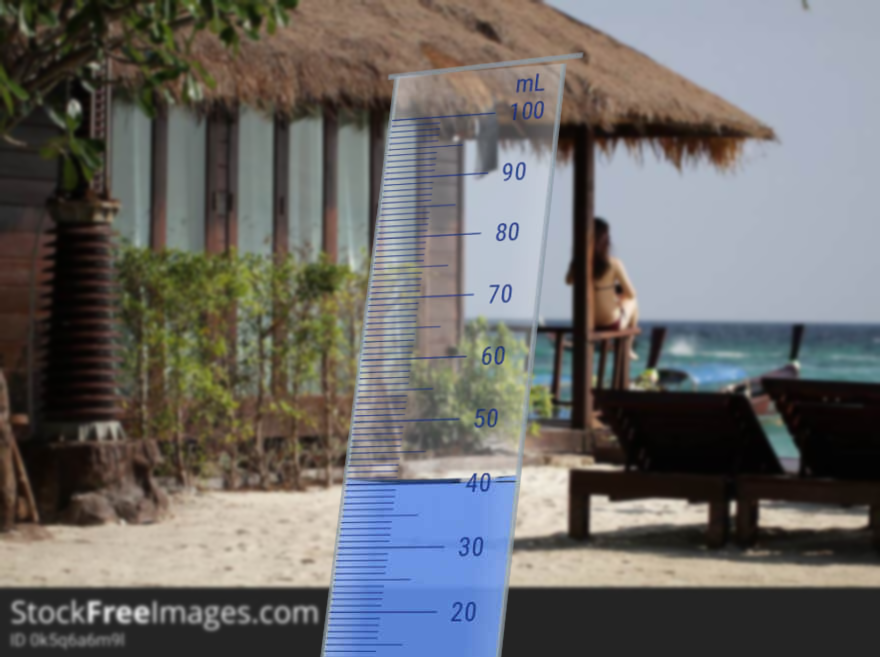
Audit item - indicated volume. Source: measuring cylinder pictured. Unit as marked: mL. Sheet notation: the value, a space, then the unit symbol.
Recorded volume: 40 mL
